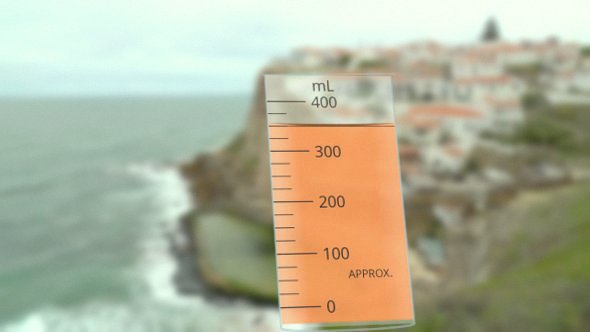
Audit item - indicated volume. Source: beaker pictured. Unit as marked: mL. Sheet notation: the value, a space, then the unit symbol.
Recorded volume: 350 mL
